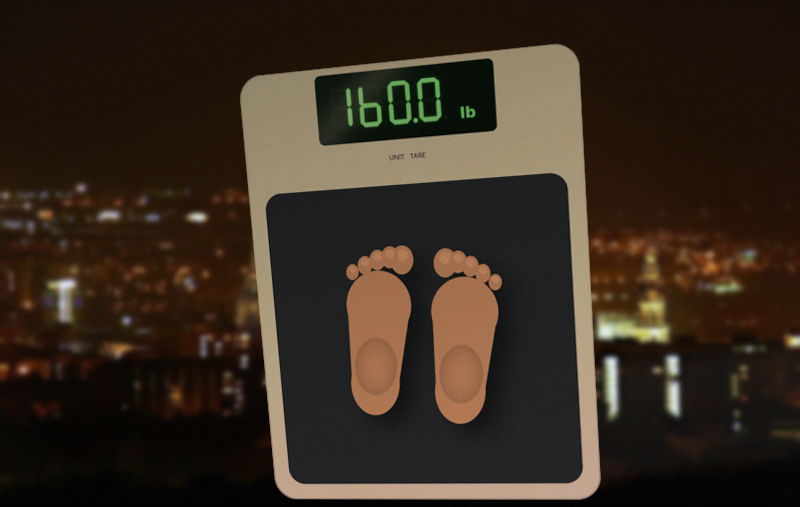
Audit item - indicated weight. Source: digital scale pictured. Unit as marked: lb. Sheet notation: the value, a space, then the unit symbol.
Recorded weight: 160.0 lb
